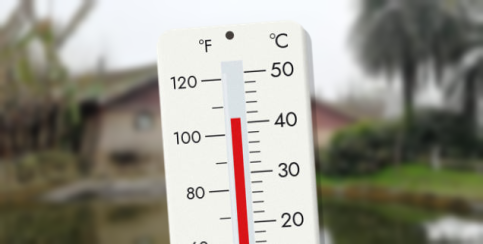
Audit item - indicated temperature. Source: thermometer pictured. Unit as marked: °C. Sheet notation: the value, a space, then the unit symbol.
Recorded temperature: 41 °C
